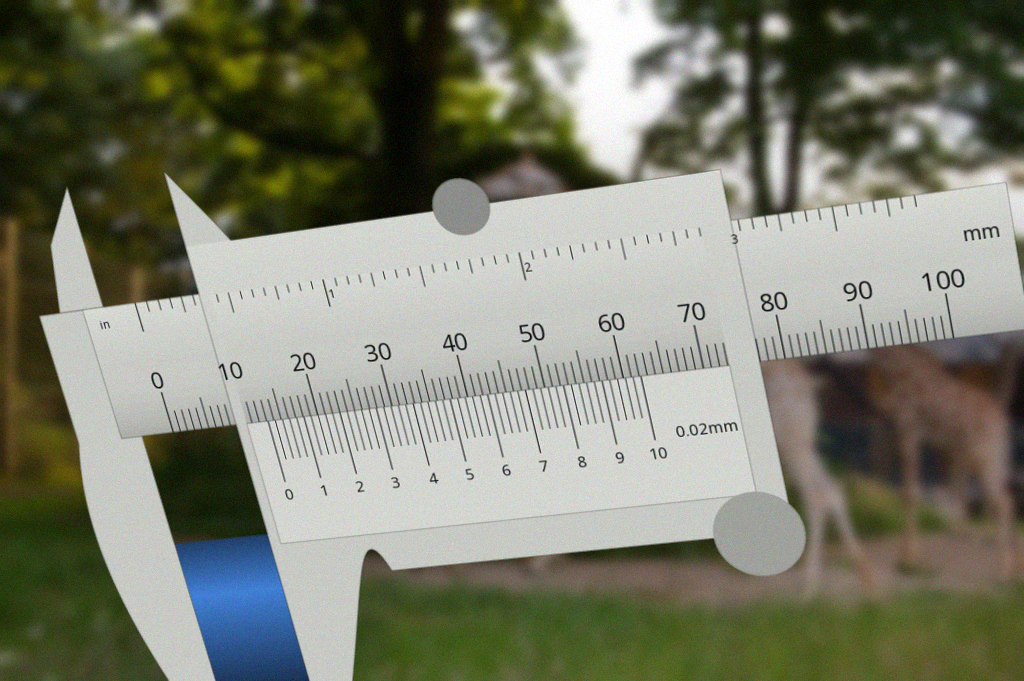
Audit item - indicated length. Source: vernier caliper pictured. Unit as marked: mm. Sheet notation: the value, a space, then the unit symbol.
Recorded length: 13.2 mm
